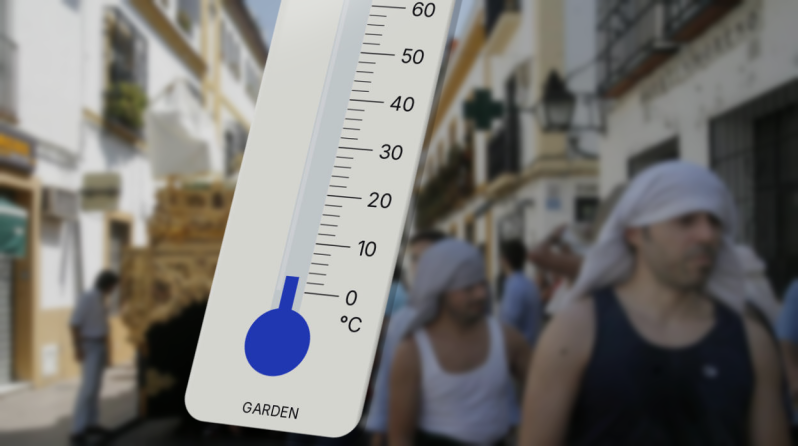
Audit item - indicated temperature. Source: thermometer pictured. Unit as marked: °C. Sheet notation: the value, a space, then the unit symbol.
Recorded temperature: 3 °C
